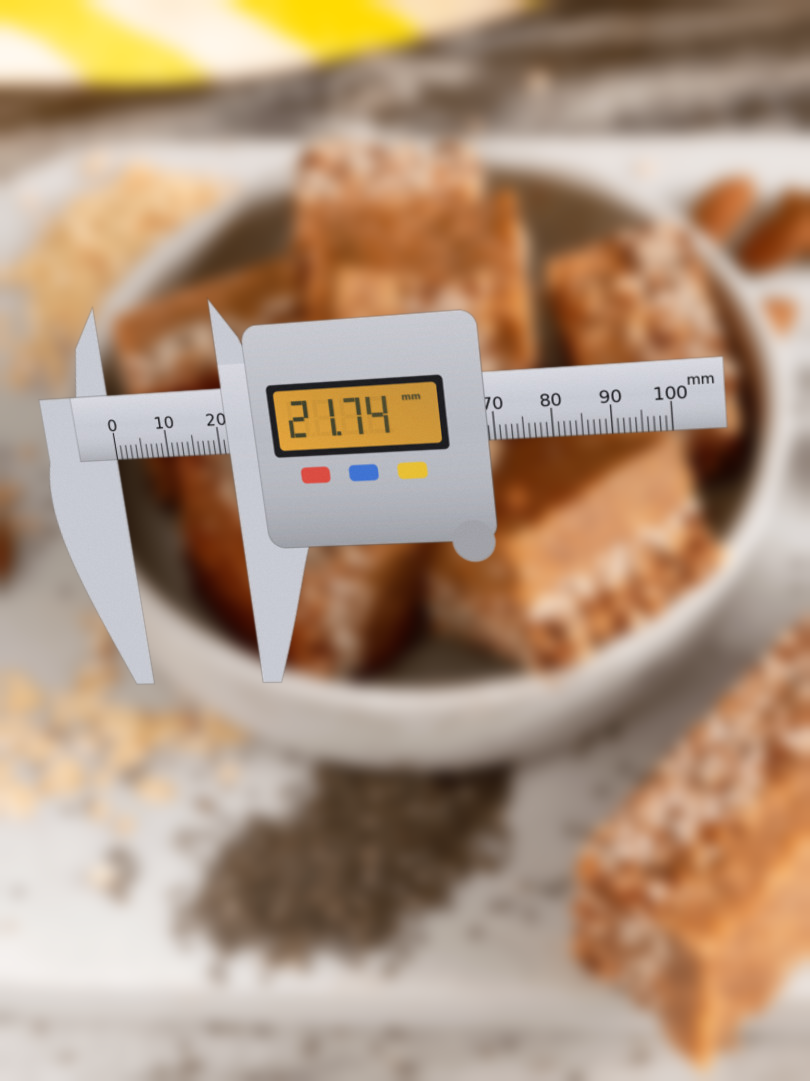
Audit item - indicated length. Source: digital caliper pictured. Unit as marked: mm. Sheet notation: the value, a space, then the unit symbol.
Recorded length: 21.74 mm
